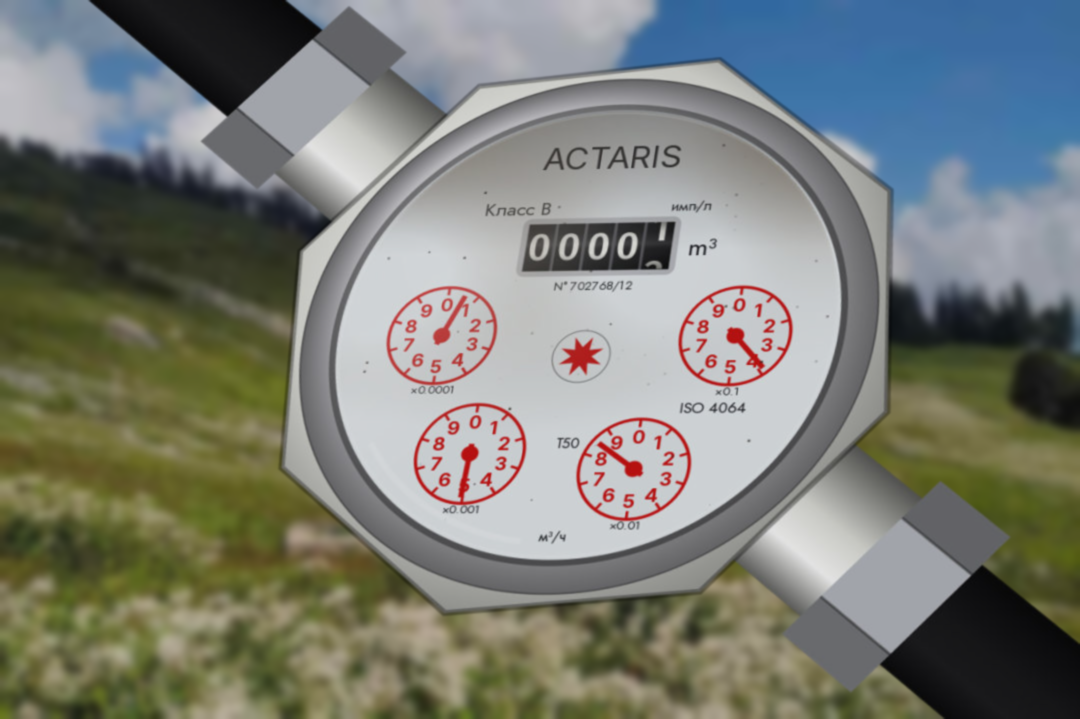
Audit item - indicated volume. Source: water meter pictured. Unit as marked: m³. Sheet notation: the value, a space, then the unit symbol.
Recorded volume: 1.3850 m³
